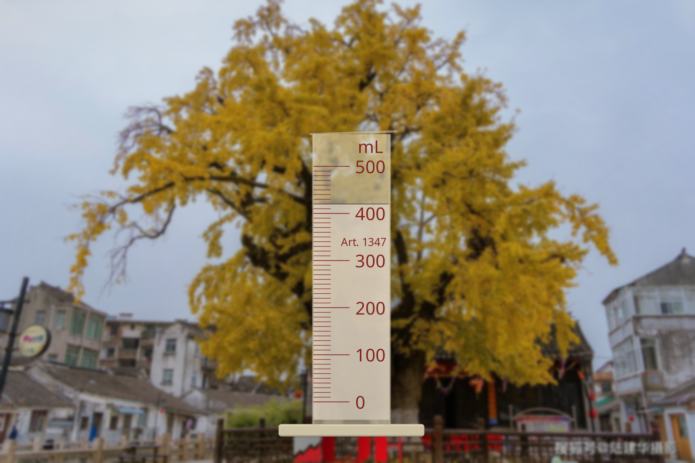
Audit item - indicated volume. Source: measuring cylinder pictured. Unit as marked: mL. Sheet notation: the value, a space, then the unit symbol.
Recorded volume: 420 mL
